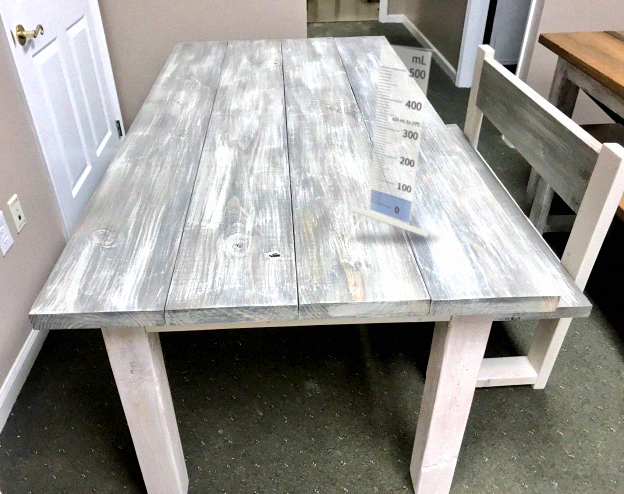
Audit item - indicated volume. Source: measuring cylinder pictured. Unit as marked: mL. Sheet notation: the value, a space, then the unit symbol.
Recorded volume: 50 mL
